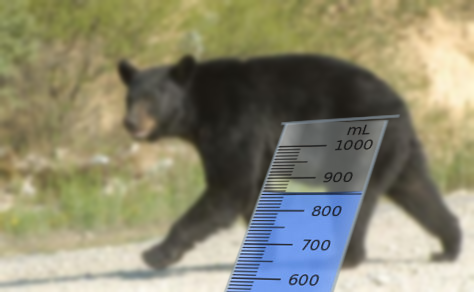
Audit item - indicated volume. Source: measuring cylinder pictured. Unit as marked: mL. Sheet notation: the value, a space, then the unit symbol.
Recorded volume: 850 mL
